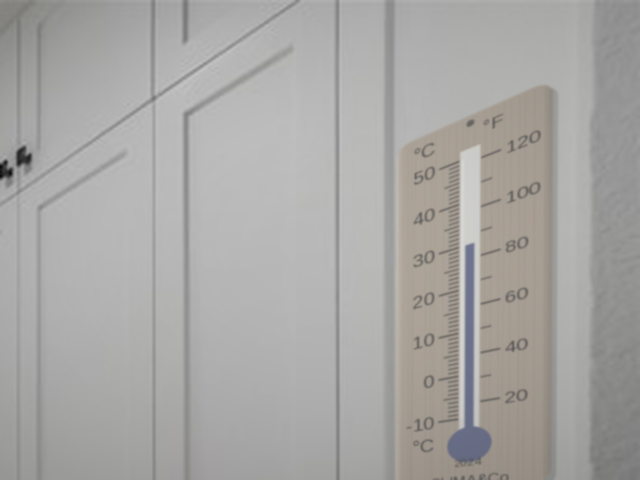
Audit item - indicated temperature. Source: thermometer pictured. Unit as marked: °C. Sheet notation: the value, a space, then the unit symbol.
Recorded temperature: 30 °C
